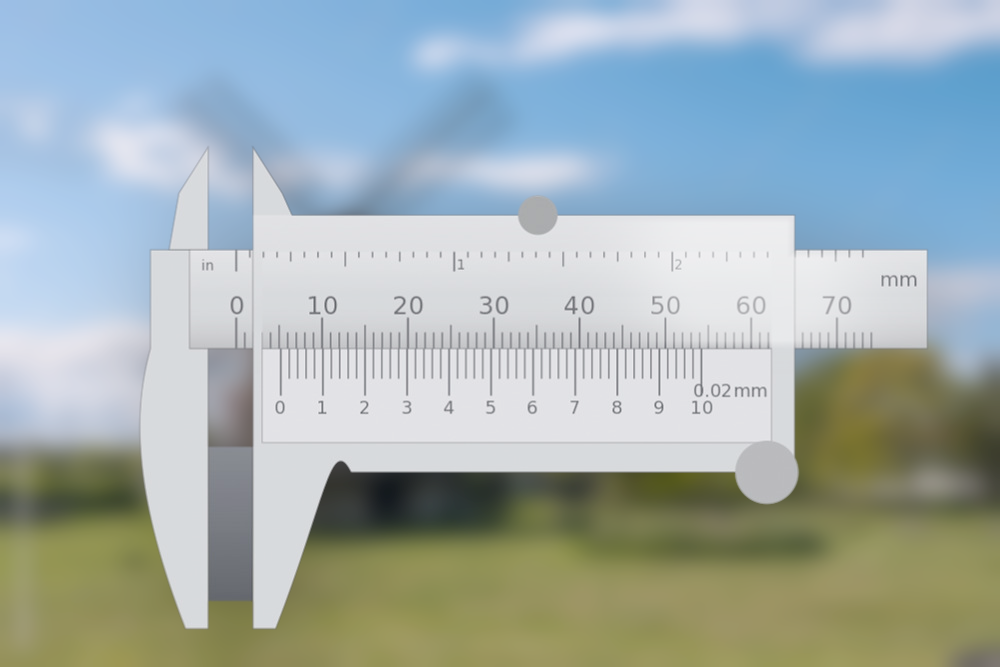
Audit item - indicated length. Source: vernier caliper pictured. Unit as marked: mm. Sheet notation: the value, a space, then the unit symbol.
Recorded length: 5.2 mm
